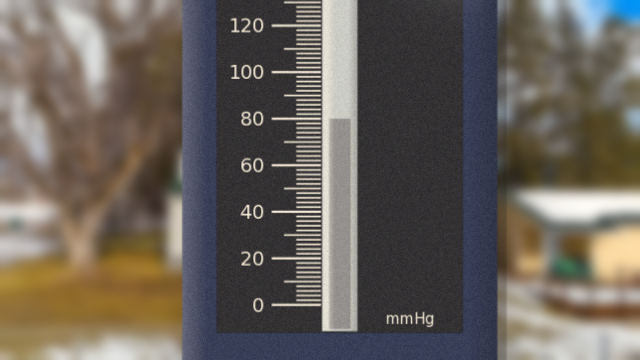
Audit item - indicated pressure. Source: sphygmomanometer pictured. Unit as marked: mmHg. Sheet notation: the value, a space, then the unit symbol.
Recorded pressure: 80 mmHg
